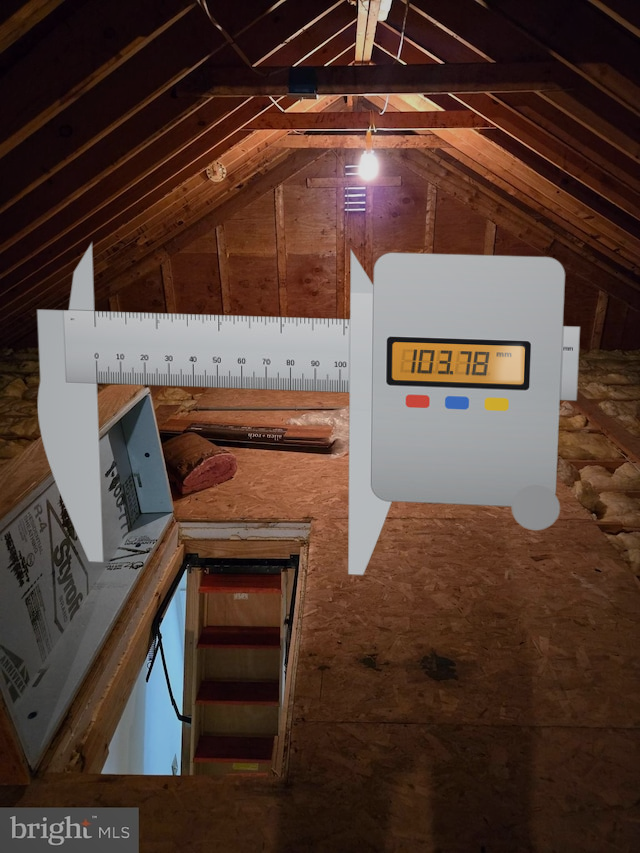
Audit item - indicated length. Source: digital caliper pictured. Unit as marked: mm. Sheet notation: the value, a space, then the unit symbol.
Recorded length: 103.78 mm
